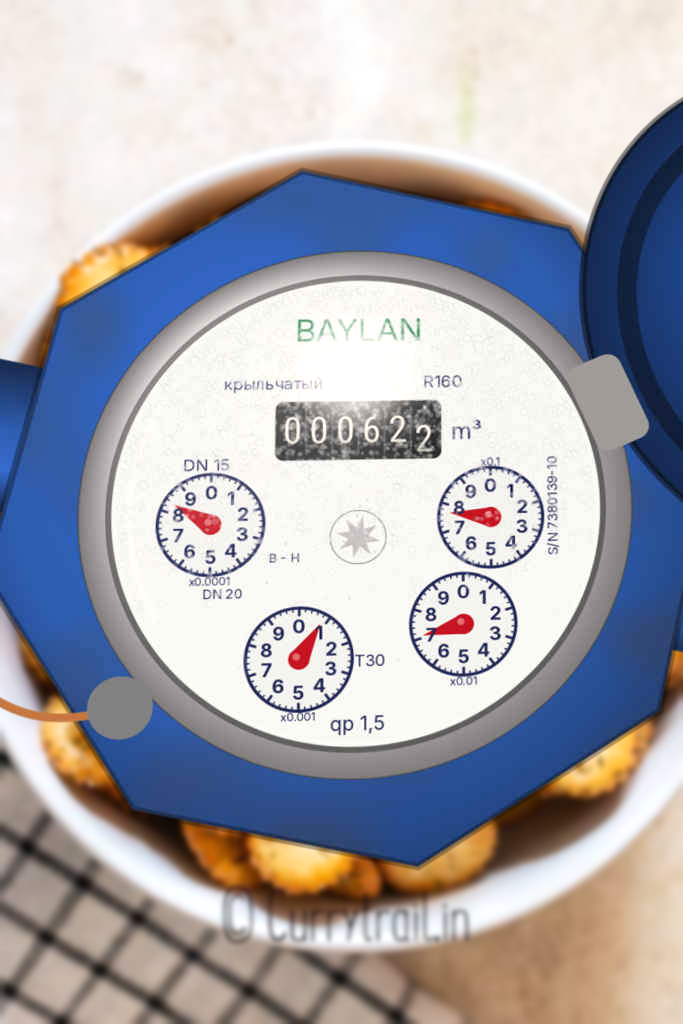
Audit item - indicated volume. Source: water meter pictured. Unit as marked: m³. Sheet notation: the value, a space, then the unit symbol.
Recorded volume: 621.7708 m³
